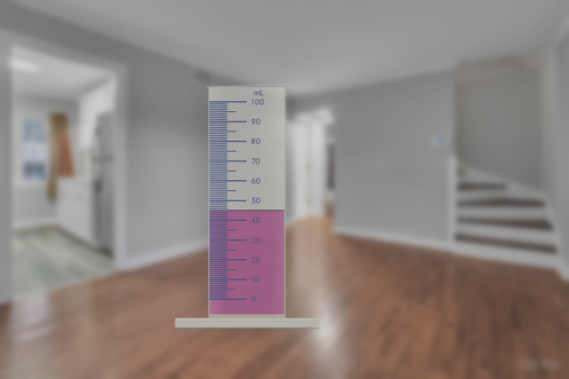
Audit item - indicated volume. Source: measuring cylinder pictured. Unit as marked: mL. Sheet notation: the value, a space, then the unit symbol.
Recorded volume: 45 mL
